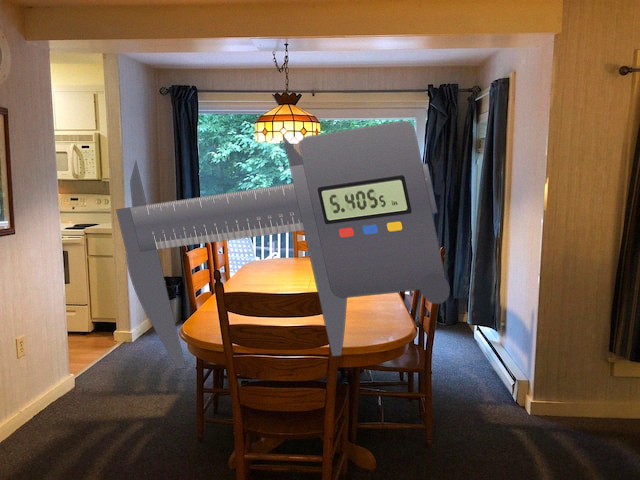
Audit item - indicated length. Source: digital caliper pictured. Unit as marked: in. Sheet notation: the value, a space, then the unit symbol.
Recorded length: 5.4055 in
